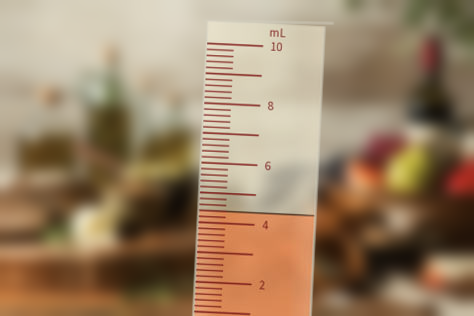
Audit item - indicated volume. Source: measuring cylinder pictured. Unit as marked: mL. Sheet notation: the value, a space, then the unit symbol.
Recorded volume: 4.4 mL
